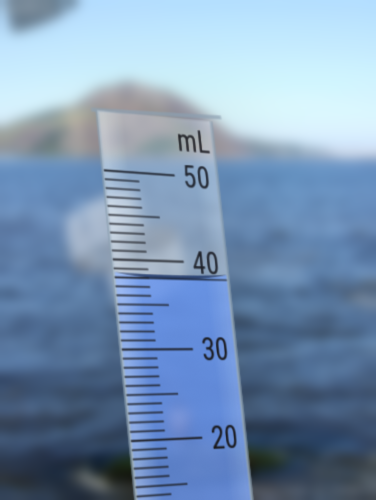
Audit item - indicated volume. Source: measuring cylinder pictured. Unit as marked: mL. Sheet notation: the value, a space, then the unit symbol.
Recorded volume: 38 mL
